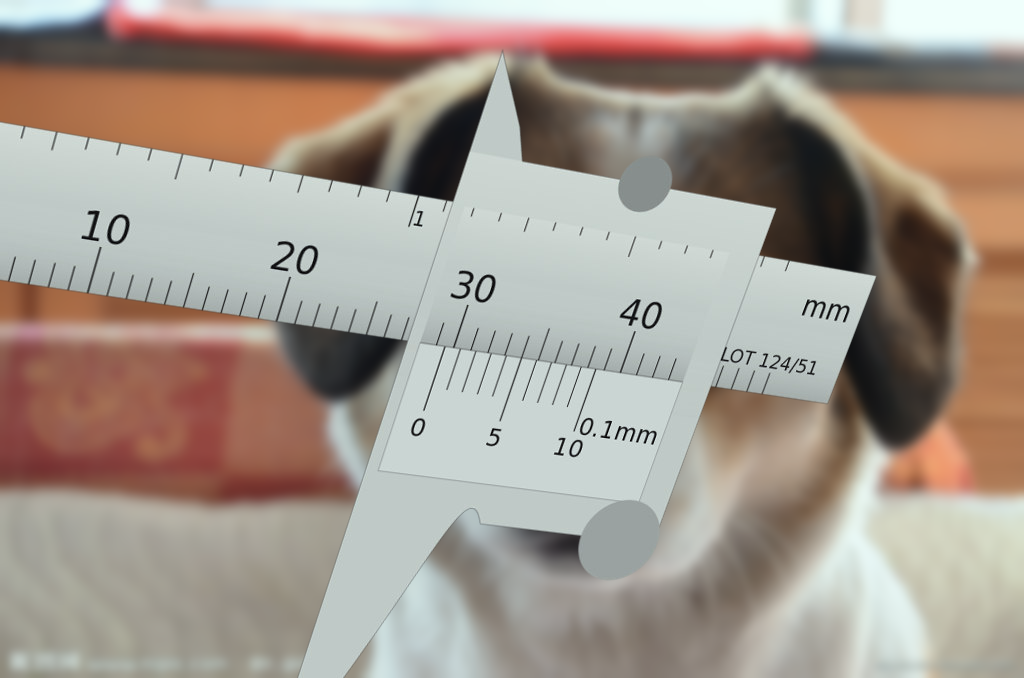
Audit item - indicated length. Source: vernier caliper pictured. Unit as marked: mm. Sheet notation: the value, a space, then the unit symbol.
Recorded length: 29.5 mm
